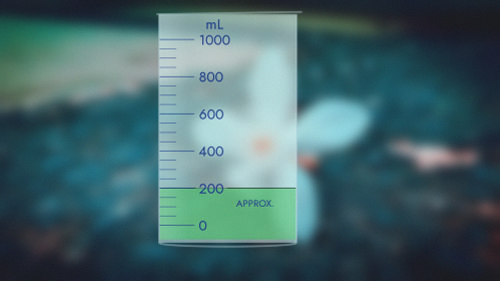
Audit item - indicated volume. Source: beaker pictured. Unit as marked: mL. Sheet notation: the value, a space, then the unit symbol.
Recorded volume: 200 mL
